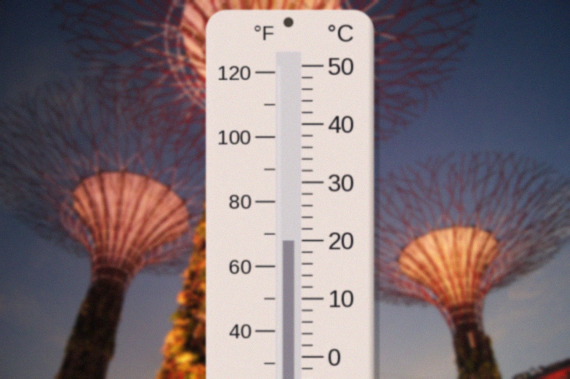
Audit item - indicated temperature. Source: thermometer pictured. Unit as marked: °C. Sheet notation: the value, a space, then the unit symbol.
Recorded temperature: 20 °C
